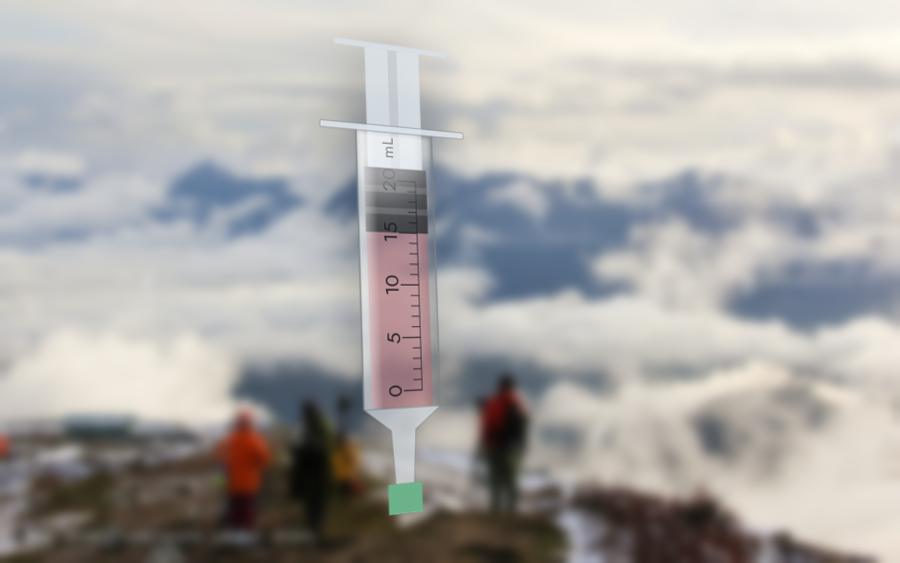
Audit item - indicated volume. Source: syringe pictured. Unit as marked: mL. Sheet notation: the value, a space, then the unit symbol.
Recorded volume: 15 mL
